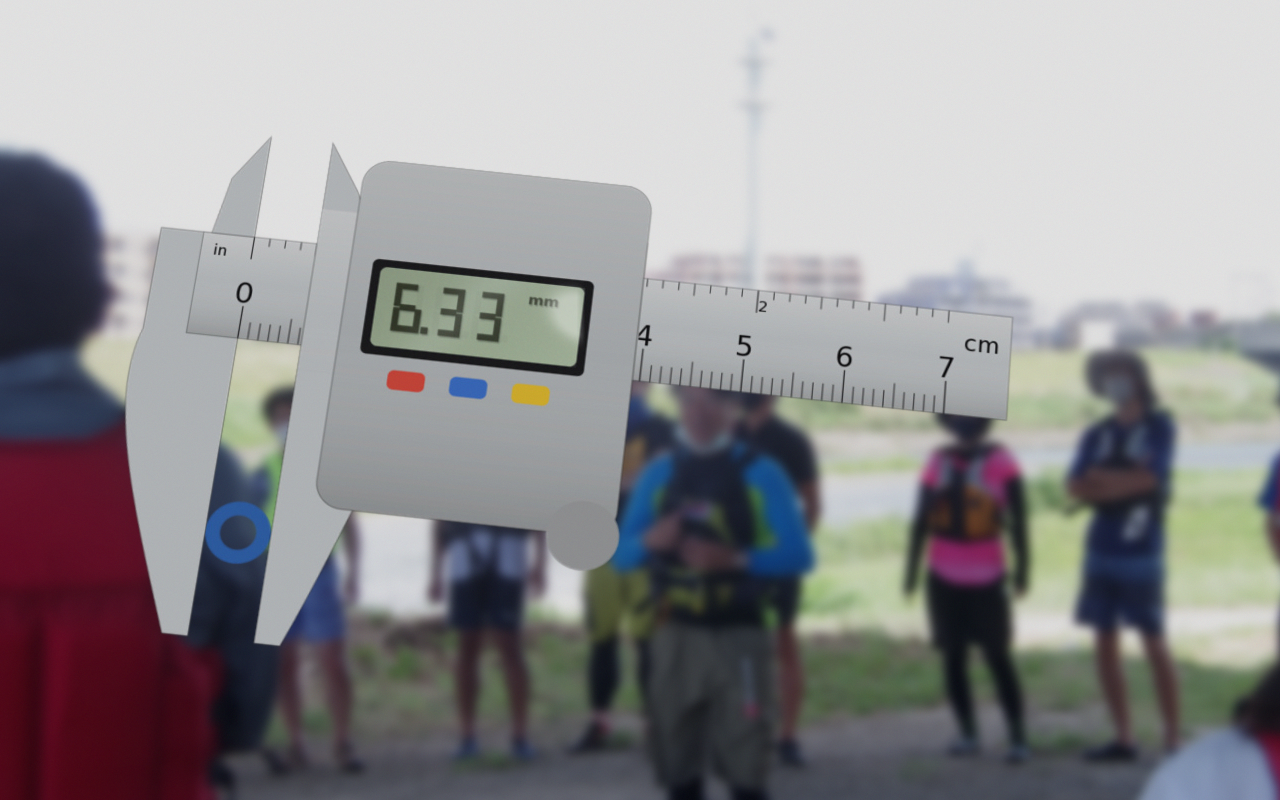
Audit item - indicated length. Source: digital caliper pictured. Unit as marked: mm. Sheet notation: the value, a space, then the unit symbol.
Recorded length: 6.33 mm
